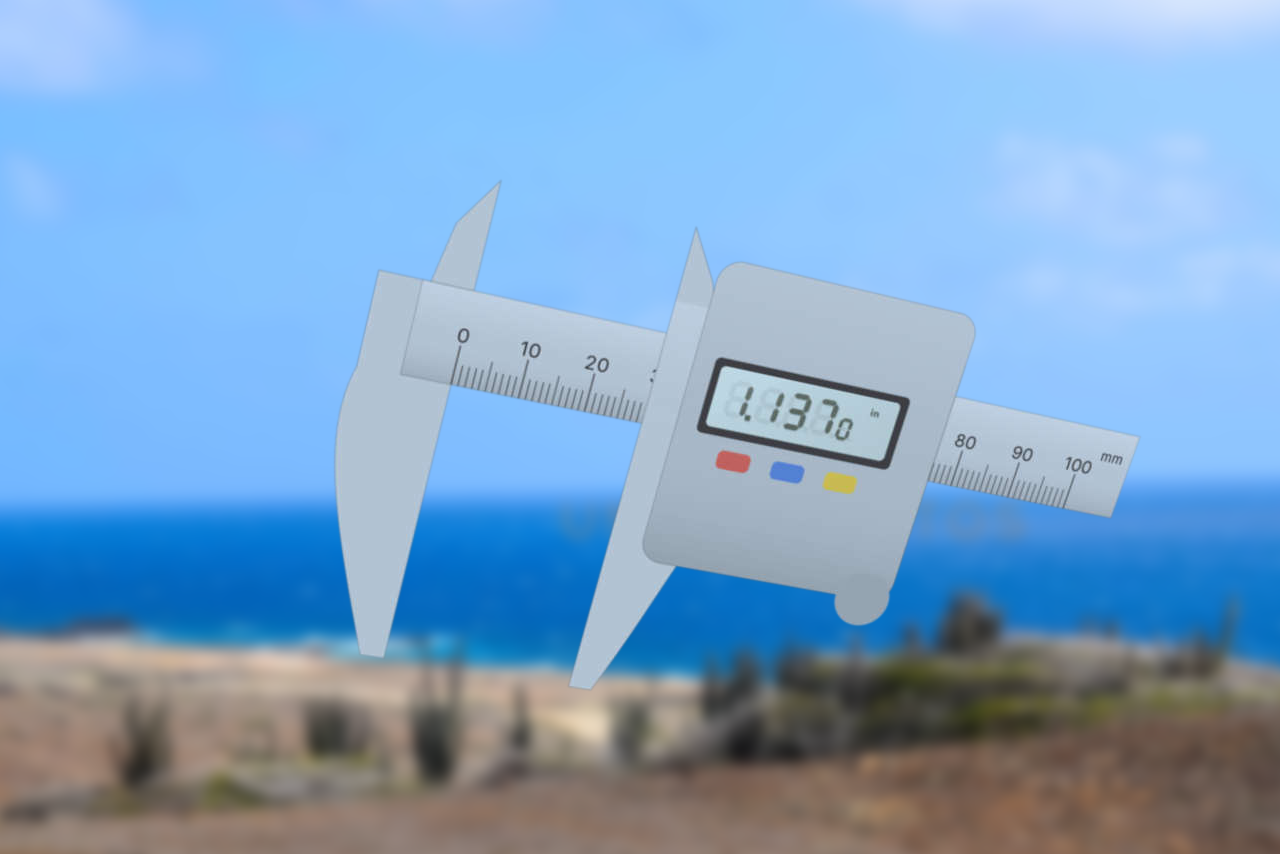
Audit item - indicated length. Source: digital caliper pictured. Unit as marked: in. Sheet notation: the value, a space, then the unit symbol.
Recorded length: 1.1370 in
